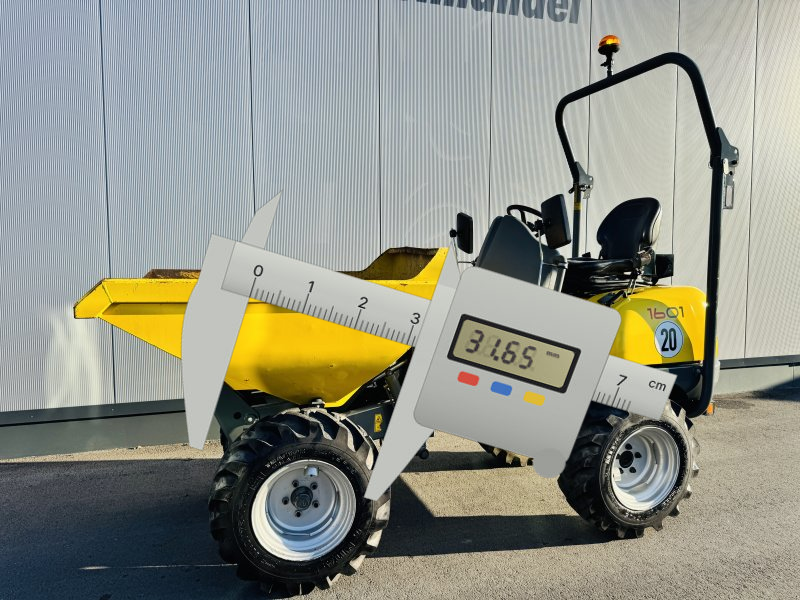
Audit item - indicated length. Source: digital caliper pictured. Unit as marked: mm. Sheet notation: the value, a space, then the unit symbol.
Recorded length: 31.65 mm
